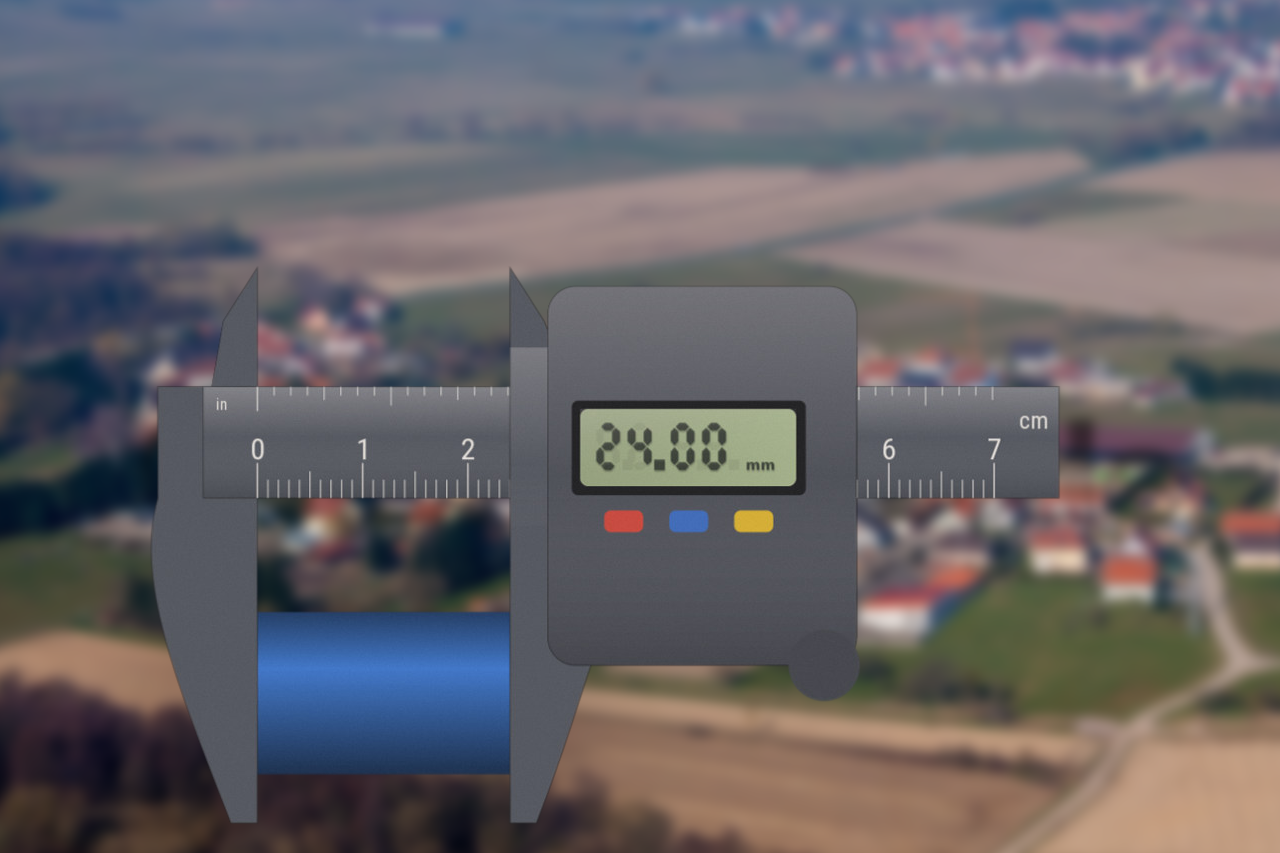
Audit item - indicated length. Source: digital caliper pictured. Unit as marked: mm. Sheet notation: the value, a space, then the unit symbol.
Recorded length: 24.00 mm
